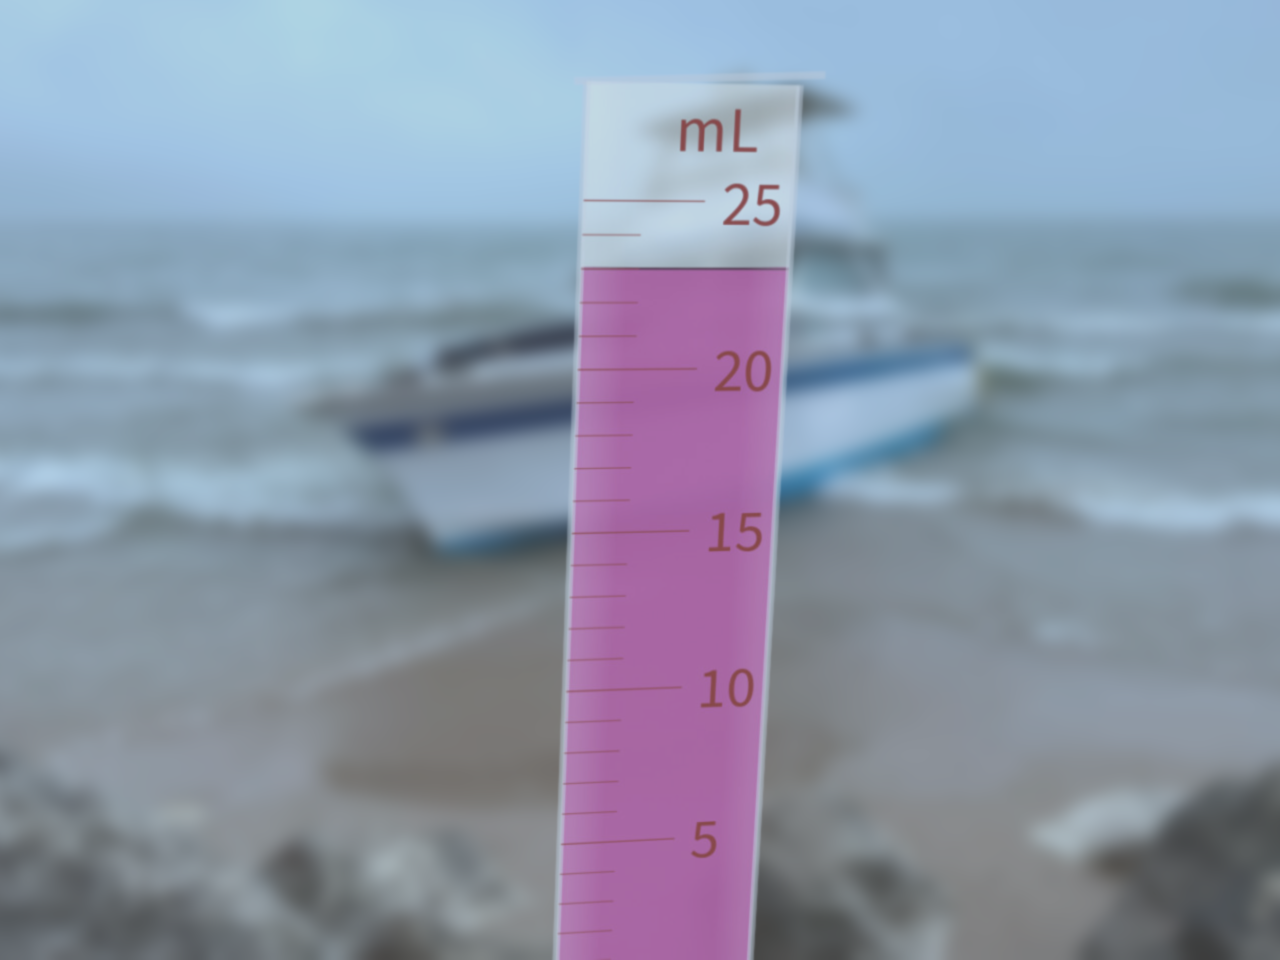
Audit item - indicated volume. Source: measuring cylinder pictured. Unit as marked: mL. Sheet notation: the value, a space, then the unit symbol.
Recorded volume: 23 mL
